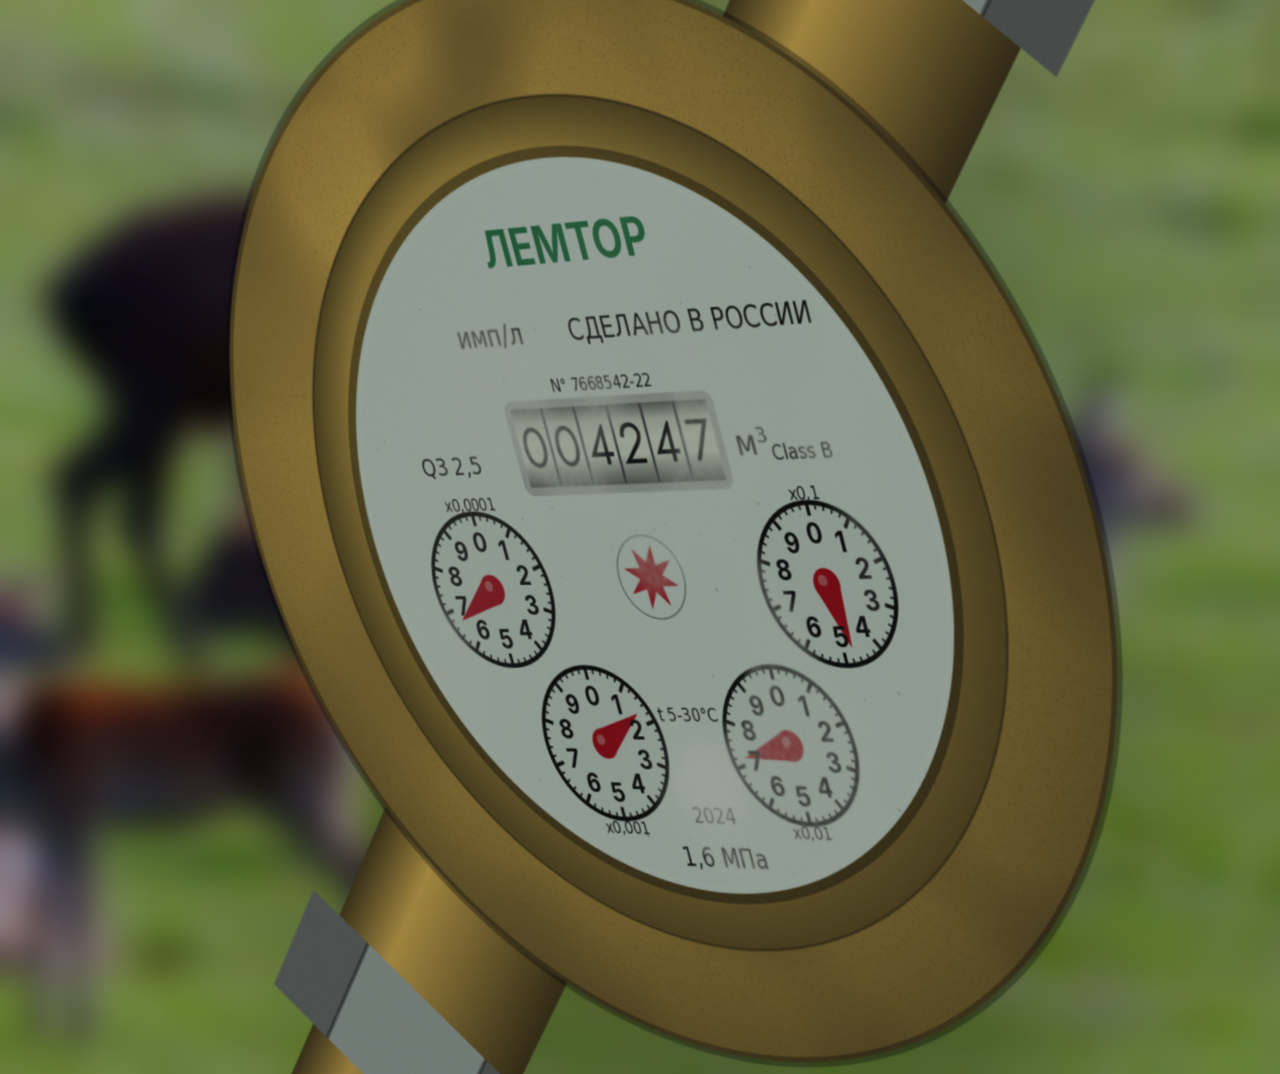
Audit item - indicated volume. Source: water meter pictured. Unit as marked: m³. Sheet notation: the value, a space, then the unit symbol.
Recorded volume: 4247.4716 m³
